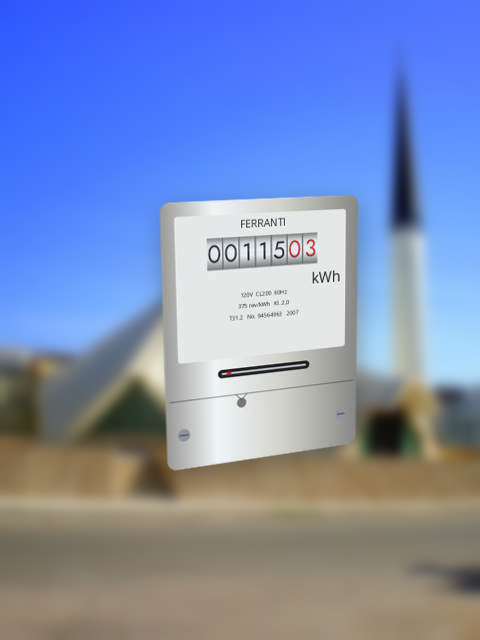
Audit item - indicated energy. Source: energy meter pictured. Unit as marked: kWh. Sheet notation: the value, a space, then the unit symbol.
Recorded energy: 115.03 kWh
